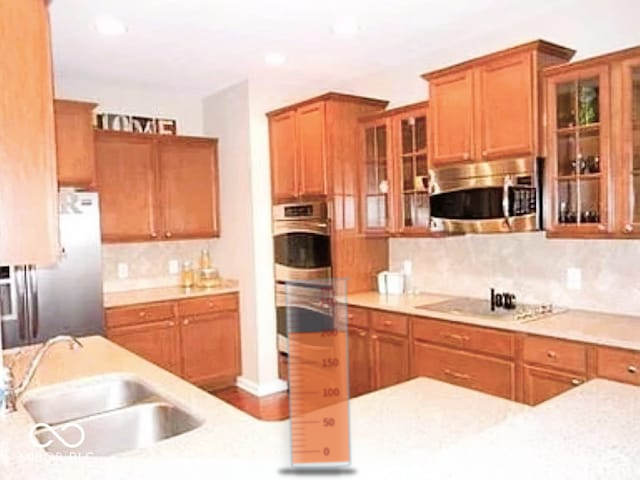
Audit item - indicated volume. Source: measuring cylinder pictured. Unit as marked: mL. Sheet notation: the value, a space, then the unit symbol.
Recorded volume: 200 mL
